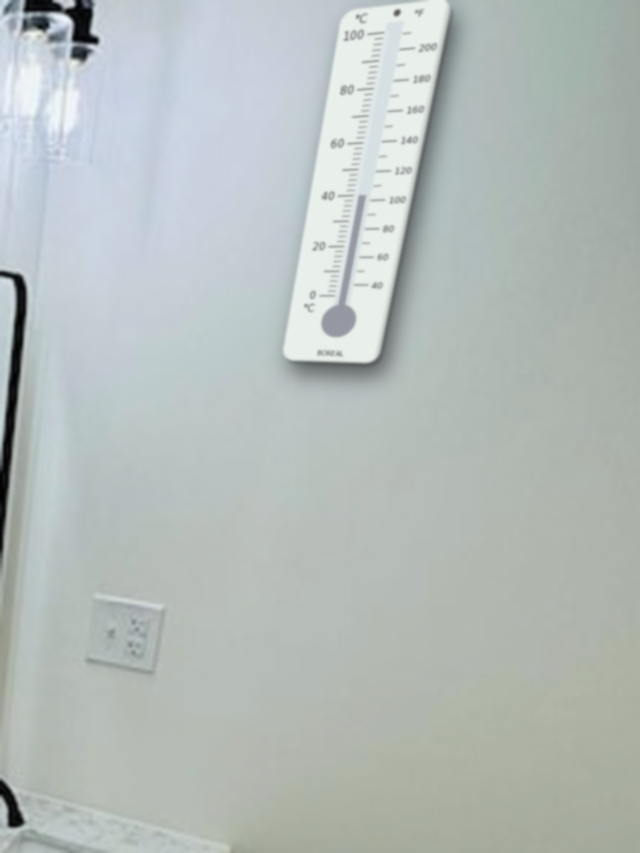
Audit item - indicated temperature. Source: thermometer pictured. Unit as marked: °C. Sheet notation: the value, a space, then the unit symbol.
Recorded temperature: 40 °C
